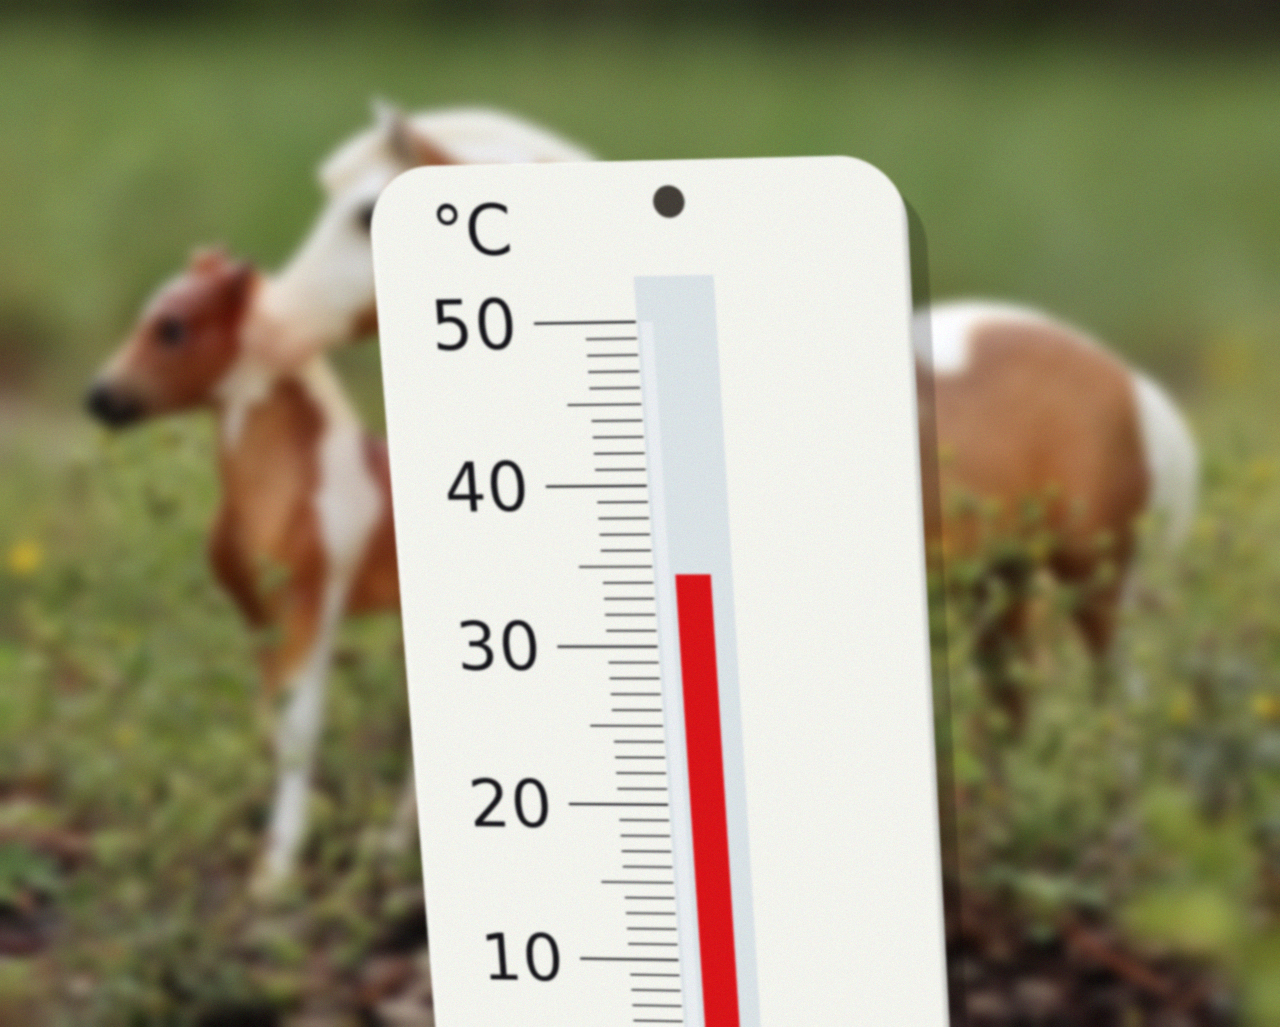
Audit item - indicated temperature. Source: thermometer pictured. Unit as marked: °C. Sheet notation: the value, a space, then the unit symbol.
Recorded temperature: 34.5 °C
